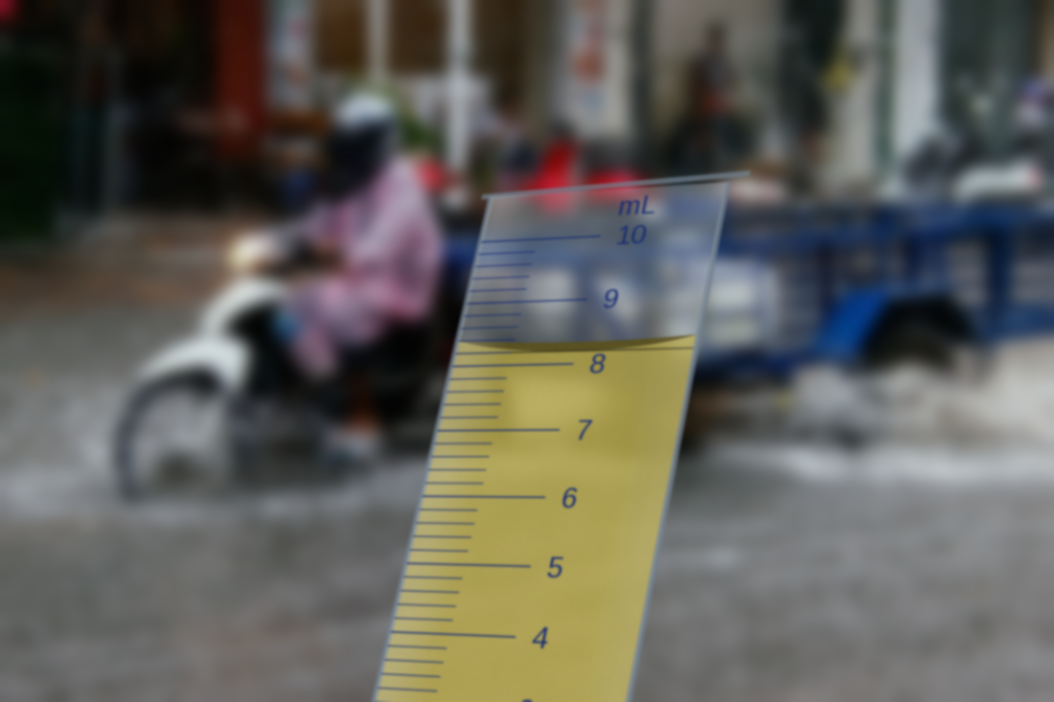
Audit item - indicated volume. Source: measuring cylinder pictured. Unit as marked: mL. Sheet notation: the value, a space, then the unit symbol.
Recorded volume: 8.2 mL
